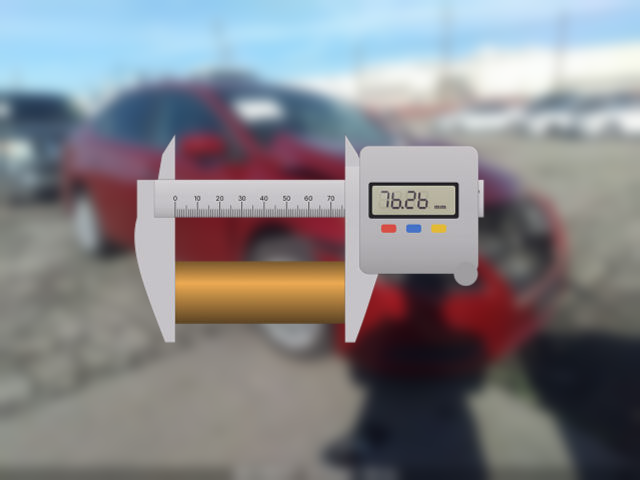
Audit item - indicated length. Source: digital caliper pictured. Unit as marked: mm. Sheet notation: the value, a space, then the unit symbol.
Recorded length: 76.26 mm
